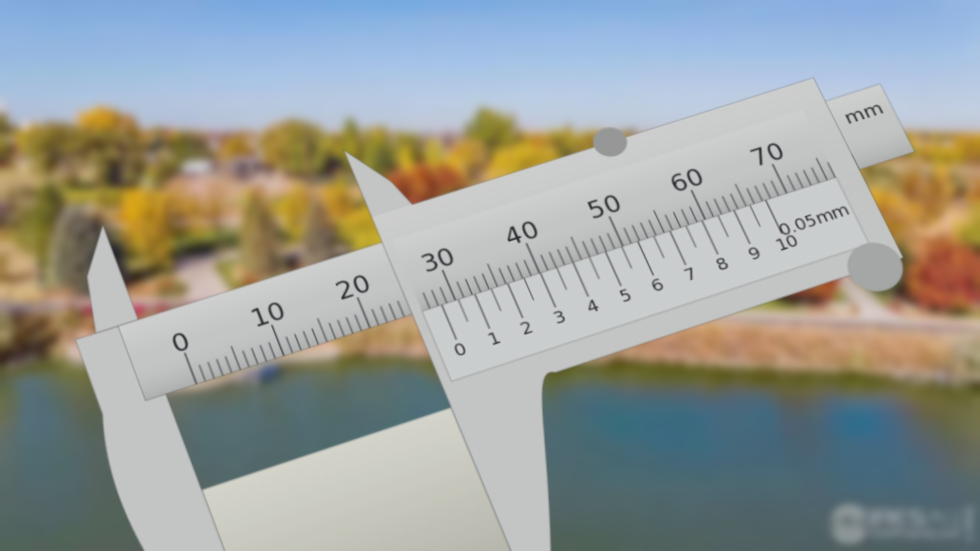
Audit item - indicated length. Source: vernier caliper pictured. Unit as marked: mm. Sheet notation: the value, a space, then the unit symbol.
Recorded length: 28.4 mm
